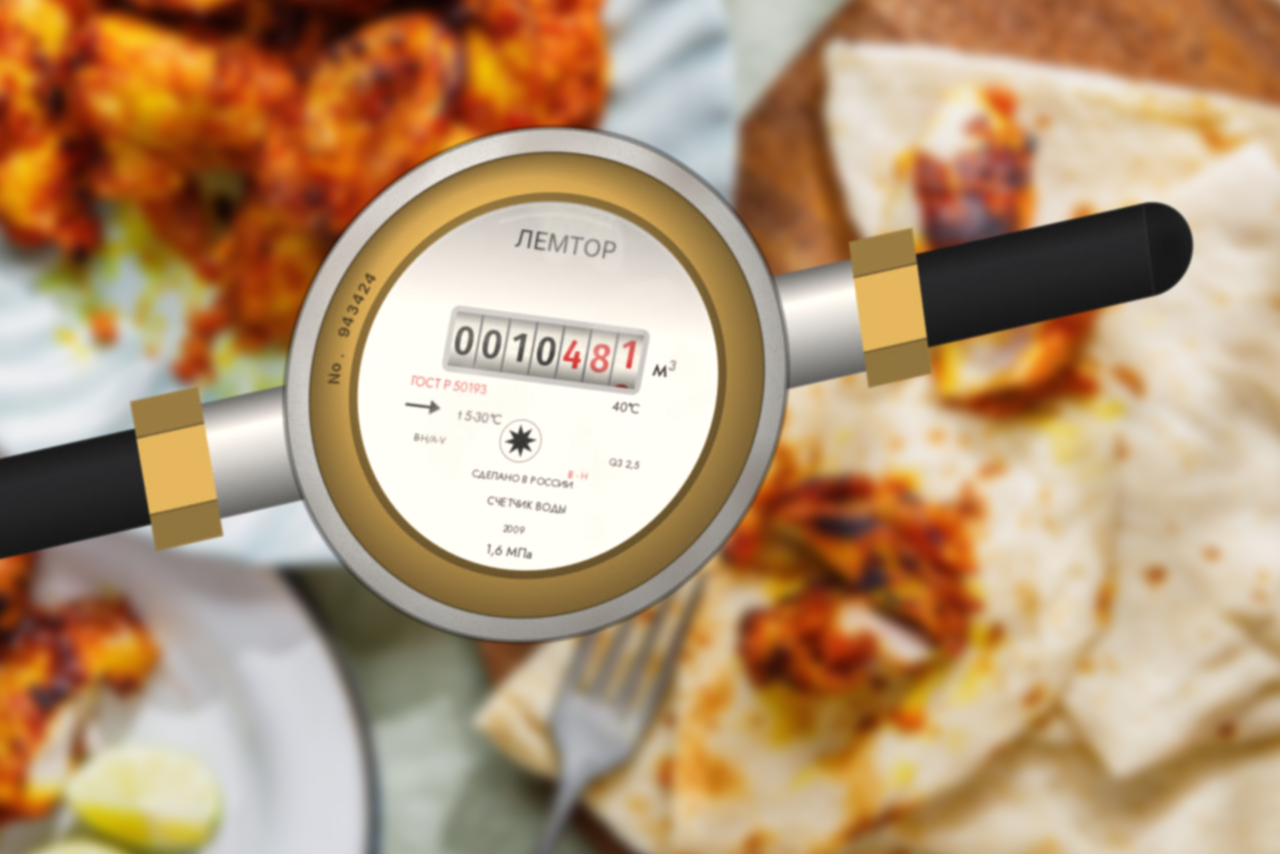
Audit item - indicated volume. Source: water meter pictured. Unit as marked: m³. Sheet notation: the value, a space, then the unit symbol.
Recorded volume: 10.481 m³
